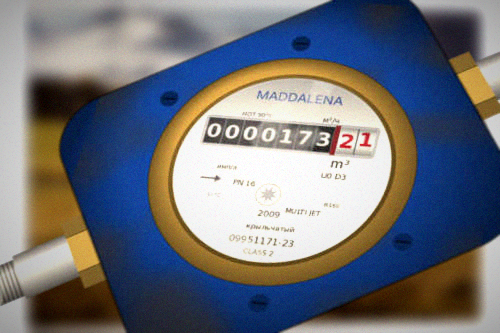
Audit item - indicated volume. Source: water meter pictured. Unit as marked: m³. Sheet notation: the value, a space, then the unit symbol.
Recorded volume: 173.21 m³
